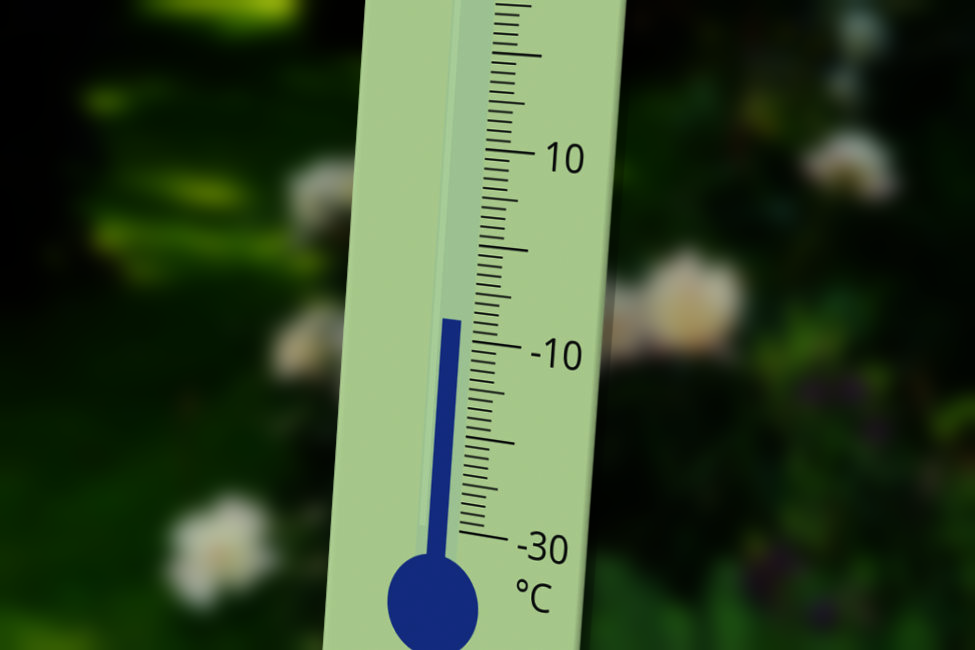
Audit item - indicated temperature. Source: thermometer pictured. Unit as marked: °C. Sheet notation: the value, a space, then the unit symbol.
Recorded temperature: -8 °C
